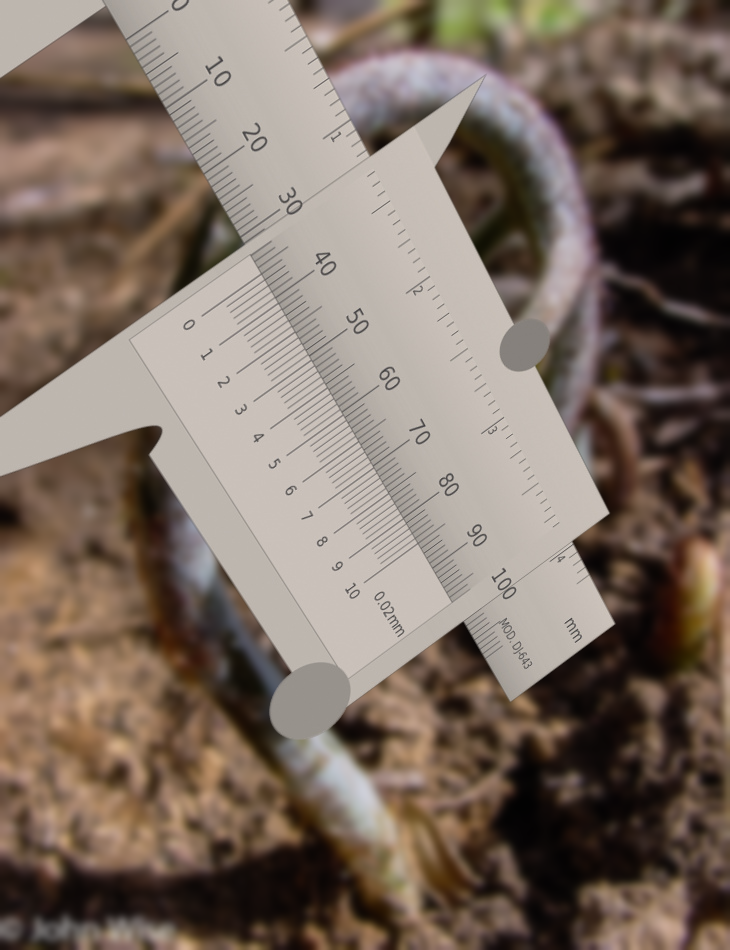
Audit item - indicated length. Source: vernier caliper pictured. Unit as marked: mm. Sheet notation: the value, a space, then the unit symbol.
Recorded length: 36.0 mm
